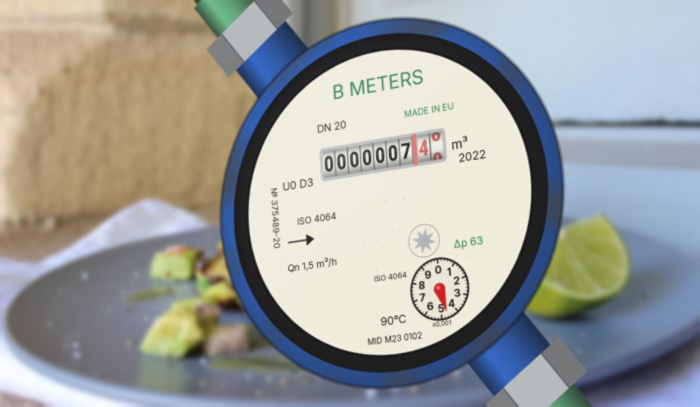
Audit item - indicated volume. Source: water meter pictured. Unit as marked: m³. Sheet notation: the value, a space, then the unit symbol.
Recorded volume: 7.484 m³
